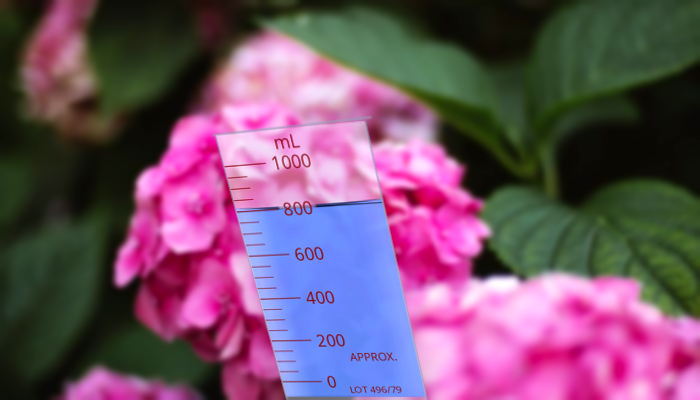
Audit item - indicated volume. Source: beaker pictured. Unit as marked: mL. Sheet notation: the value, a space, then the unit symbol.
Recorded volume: 800 mL
